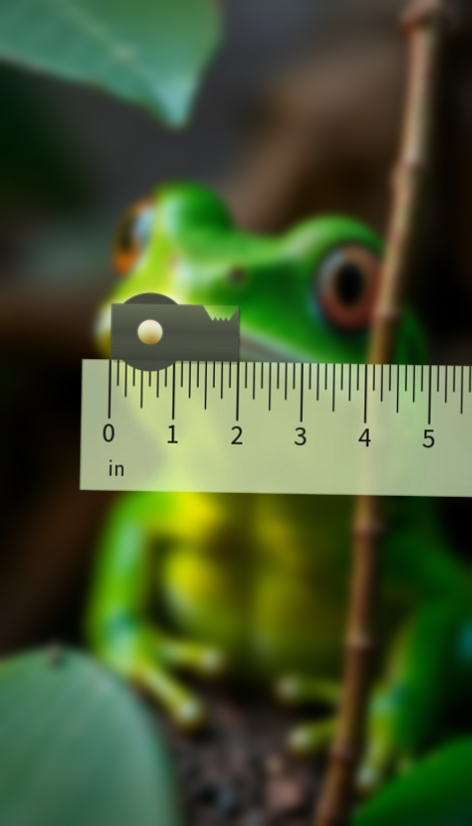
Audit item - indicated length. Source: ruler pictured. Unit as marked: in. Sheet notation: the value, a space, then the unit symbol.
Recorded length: 2 in
